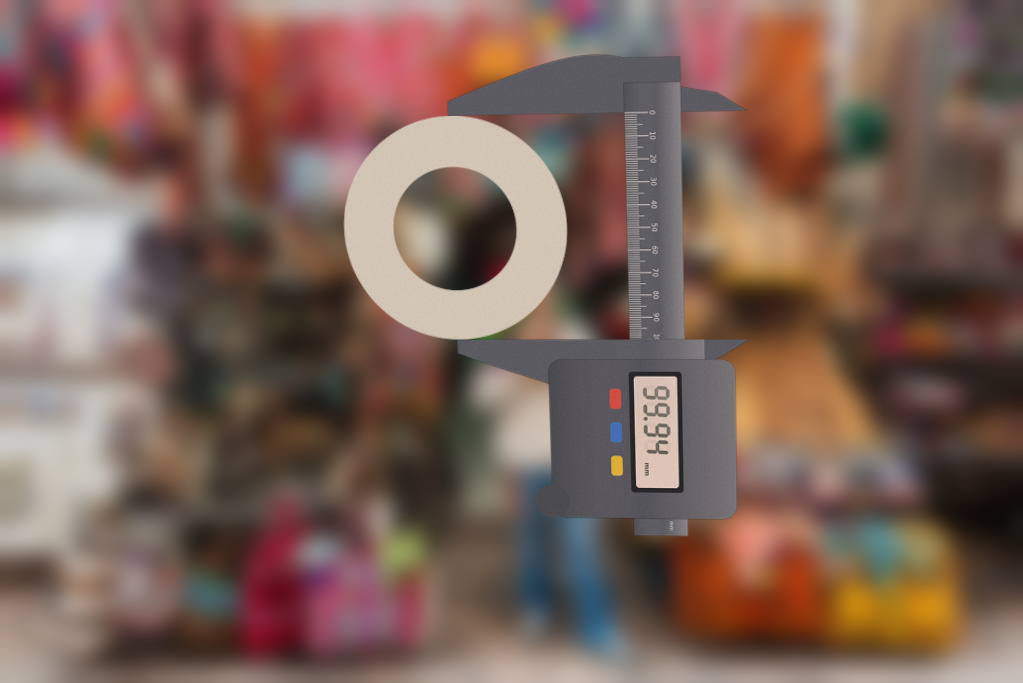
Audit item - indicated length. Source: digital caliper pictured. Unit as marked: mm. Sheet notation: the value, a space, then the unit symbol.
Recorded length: 99.94 mm
